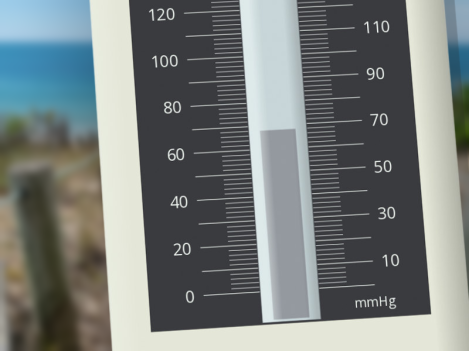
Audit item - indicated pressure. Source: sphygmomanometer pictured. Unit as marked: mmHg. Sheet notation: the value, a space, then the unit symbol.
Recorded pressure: 68 mmHg
